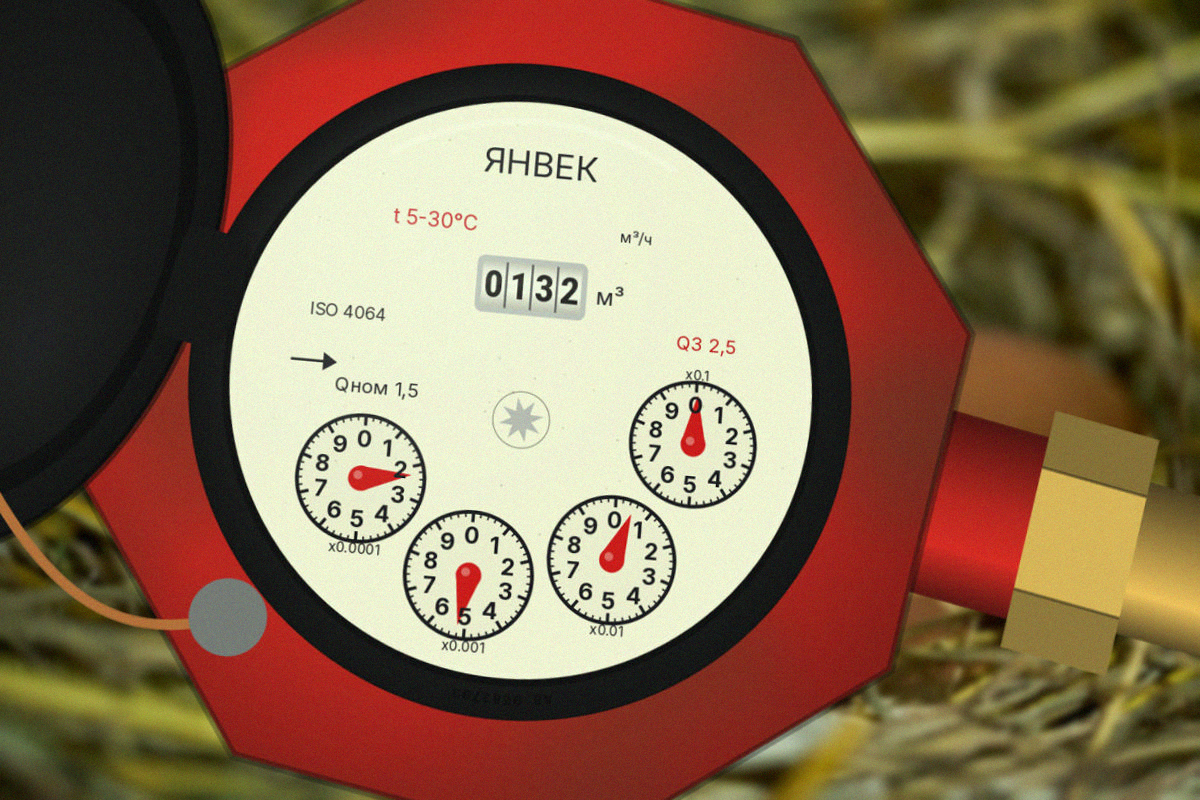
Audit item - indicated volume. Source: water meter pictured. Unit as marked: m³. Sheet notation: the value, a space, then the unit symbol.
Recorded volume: 132.0052 m³
